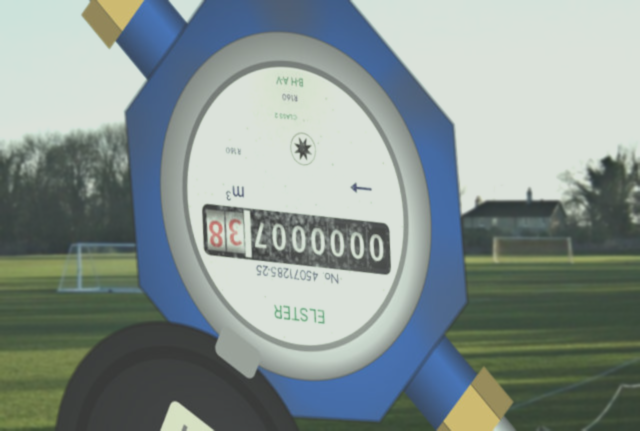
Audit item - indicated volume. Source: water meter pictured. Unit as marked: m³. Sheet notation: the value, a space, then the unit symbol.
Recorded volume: 7.38 m³
